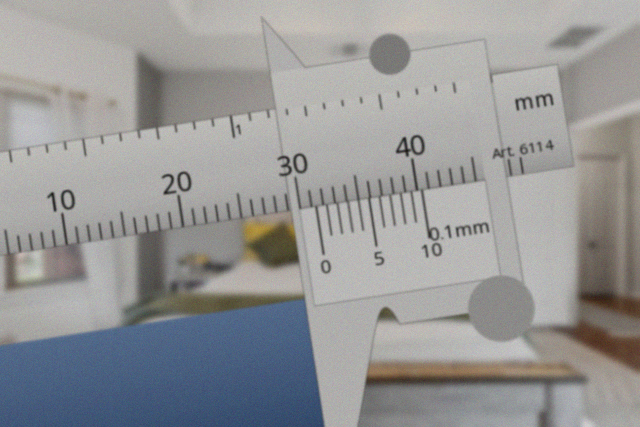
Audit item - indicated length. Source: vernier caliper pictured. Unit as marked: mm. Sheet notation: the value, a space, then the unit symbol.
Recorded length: 31.4 mm
